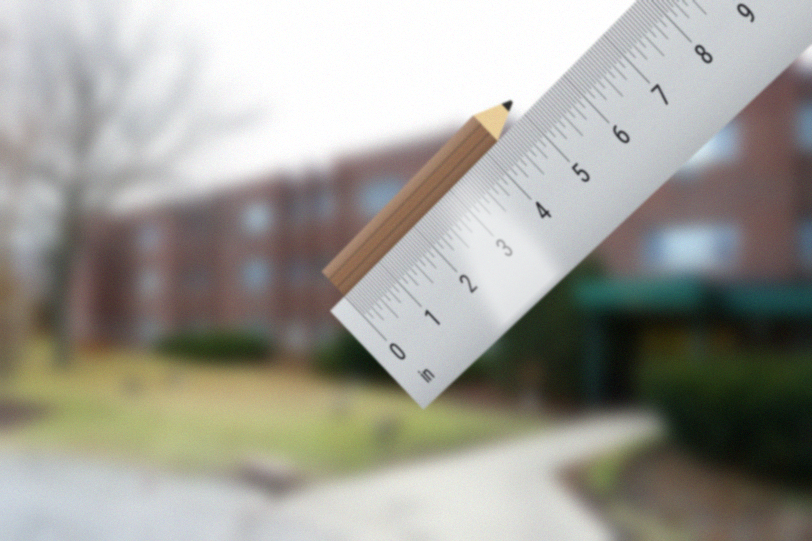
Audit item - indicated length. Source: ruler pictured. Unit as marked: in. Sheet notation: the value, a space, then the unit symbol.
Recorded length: 5 in
